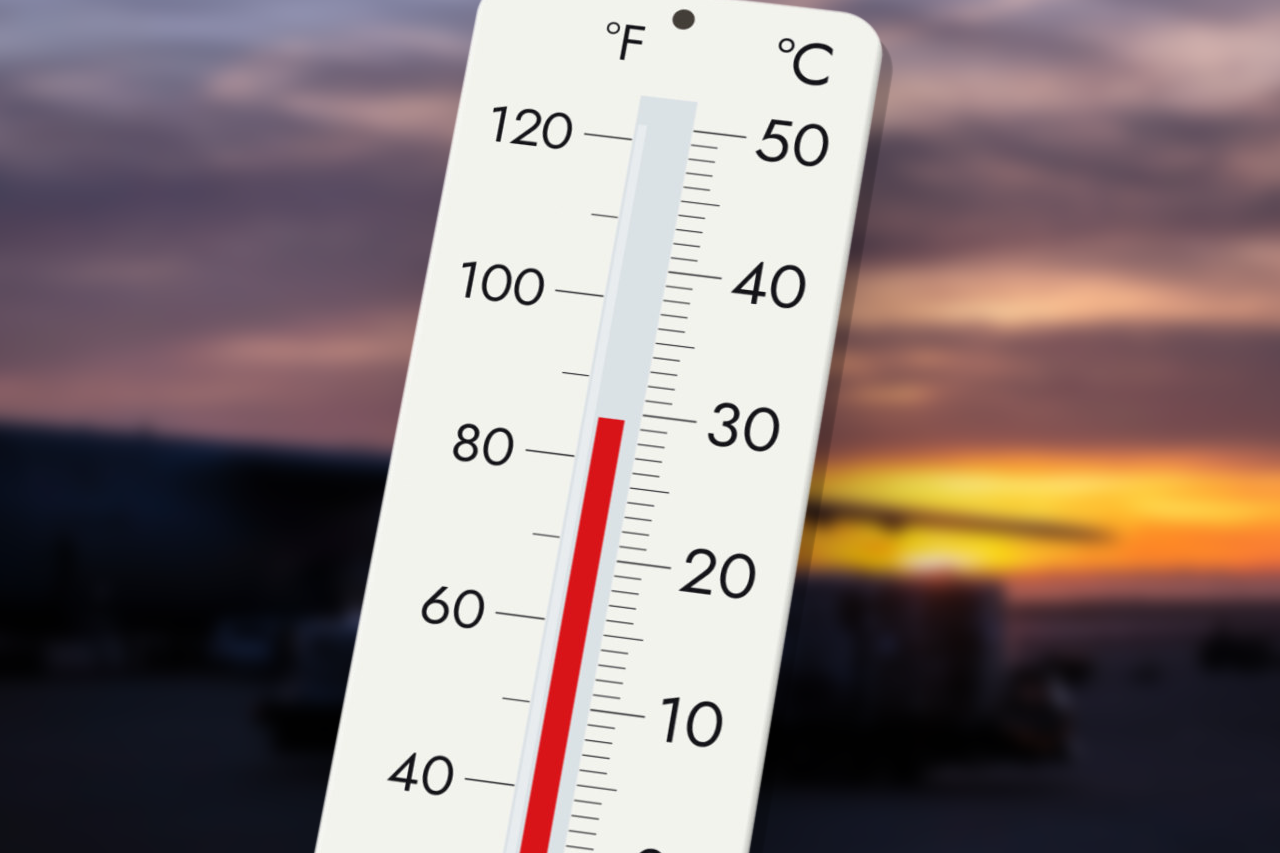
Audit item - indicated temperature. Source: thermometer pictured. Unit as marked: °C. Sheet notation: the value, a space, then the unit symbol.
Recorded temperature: 29.5 °C
